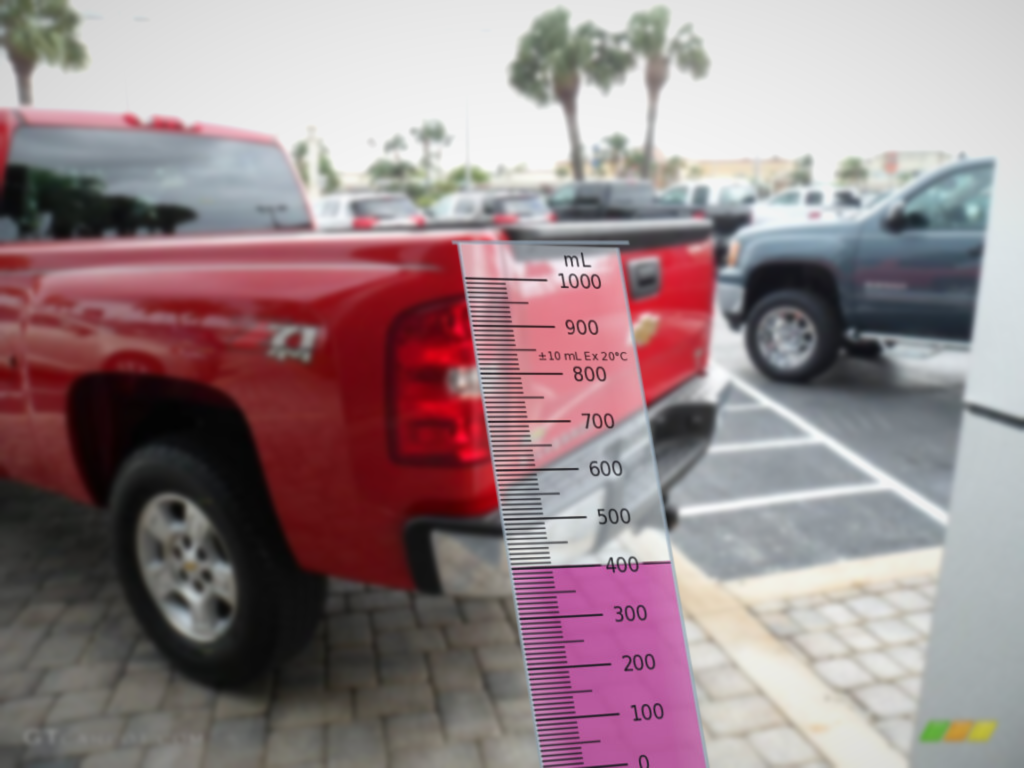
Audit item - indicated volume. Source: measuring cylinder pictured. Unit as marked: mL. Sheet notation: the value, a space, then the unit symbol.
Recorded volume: 400 mL
